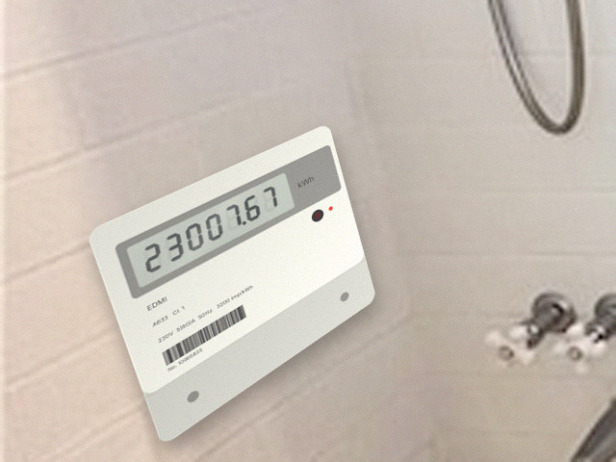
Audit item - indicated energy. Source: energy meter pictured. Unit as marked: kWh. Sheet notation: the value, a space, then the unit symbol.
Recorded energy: 23007.67 kWh
